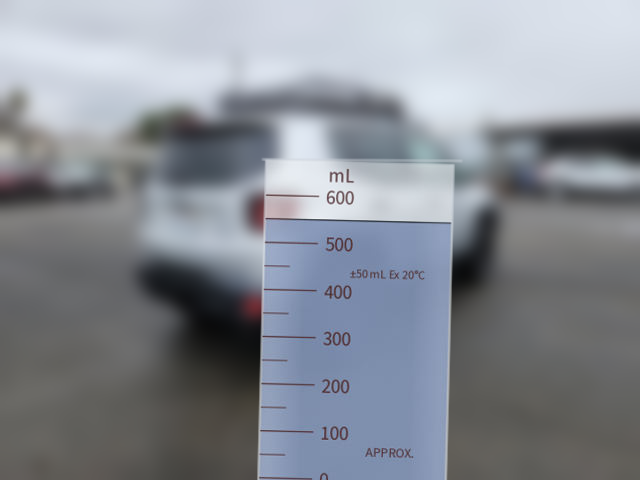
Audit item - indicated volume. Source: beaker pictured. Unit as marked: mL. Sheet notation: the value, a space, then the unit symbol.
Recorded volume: 550 mL
